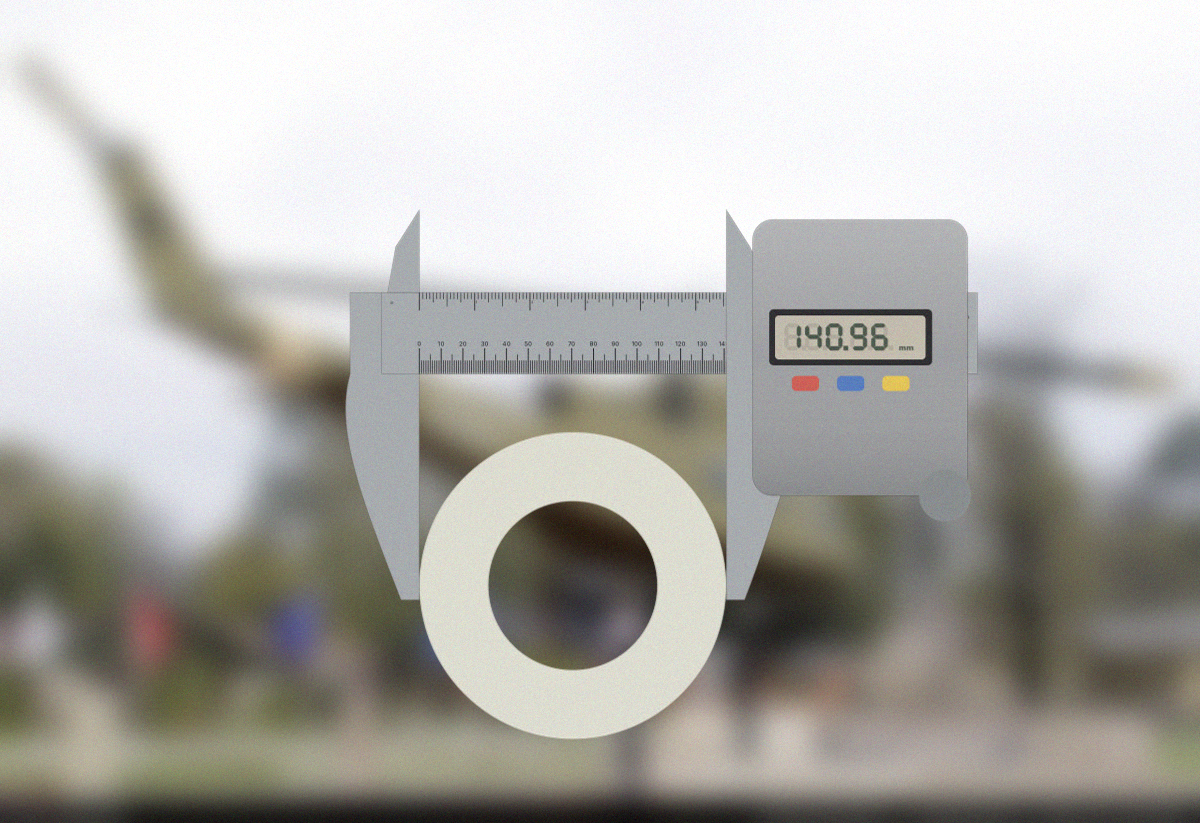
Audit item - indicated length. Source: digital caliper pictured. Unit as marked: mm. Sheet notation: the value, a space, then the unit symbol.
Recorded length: 140.96 mm
